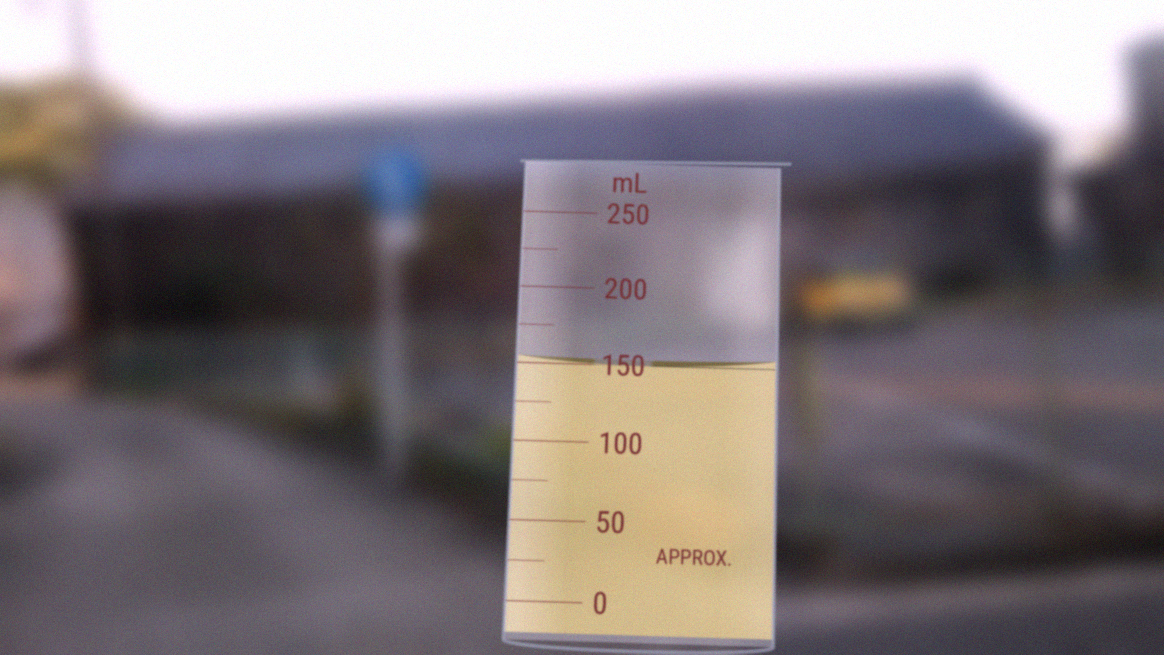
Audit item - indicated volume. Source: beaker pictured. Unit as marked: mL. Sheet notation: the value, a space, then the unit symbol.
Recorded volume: 150 mL
